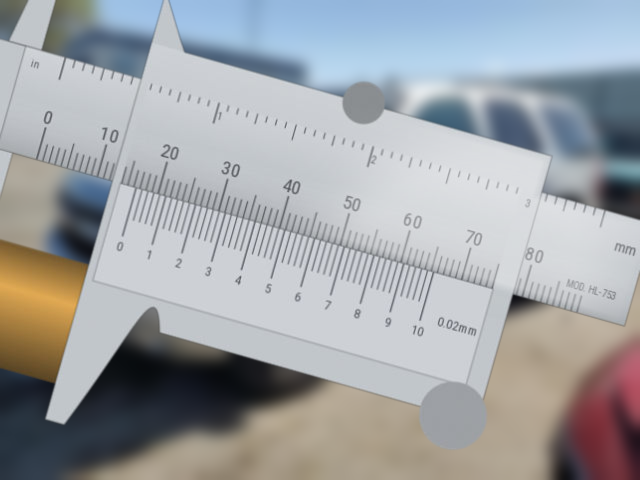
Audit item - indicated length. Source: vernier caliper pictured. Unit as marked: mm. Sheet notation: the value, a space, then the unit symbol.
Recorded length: 16.4 mm
